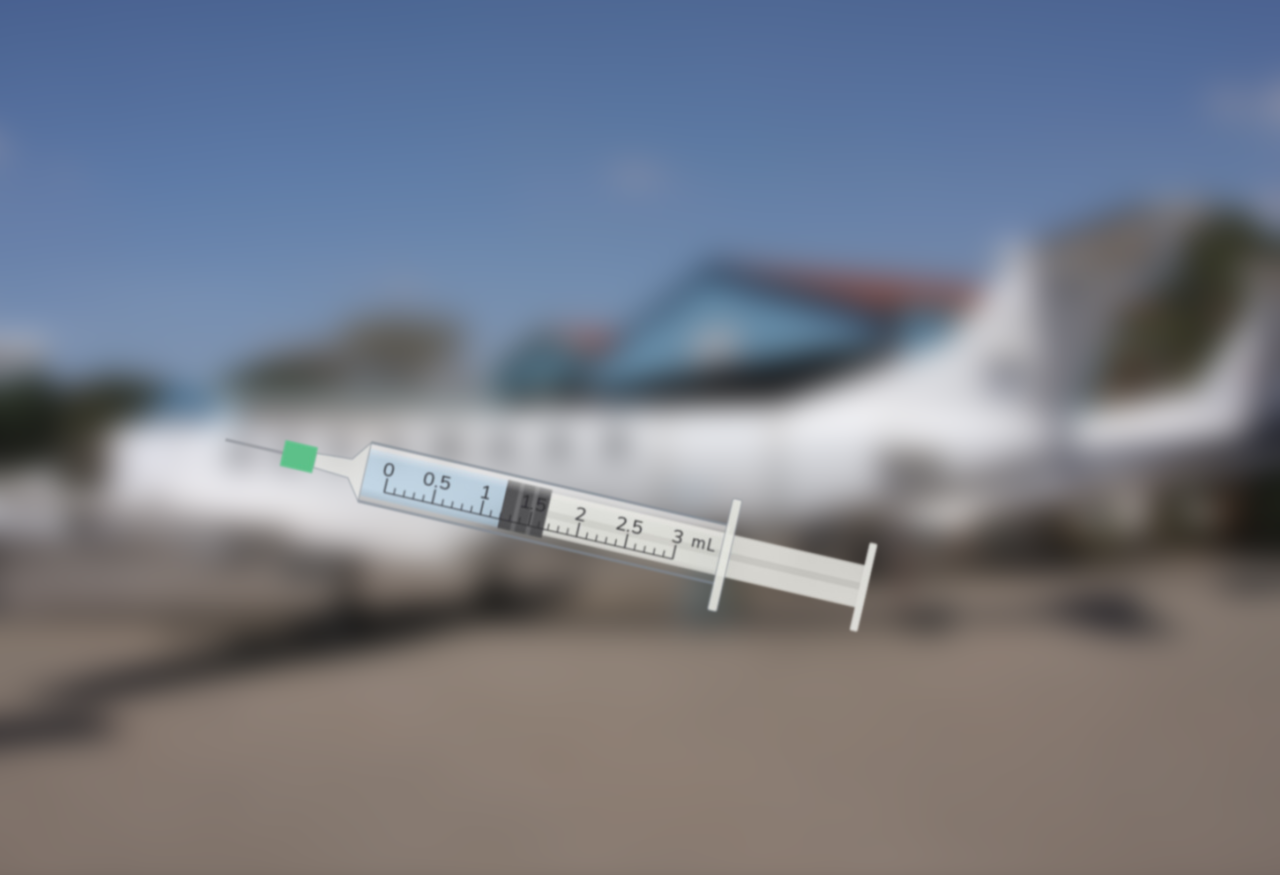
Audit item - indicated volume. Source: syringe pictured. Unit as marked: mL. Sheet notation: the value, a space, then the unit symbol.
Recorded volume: 1.2 mL
